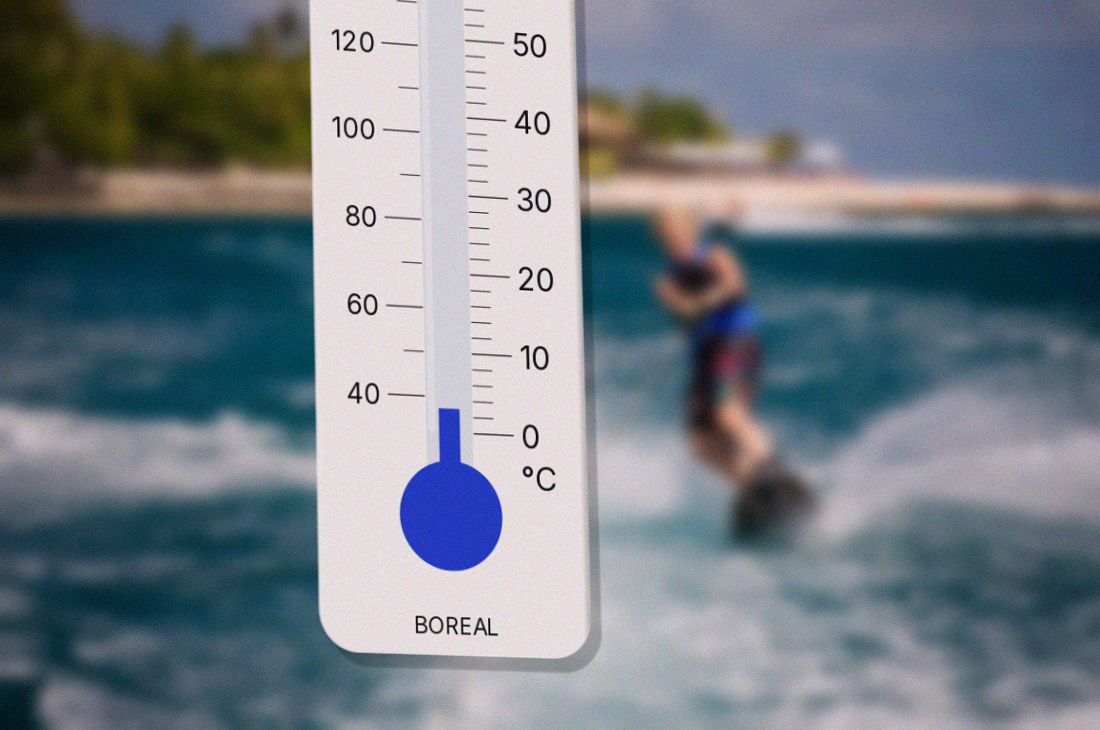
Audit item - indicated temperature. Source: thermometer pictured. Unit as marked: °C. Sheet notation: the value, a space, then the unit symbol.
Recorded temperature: 3 °C
